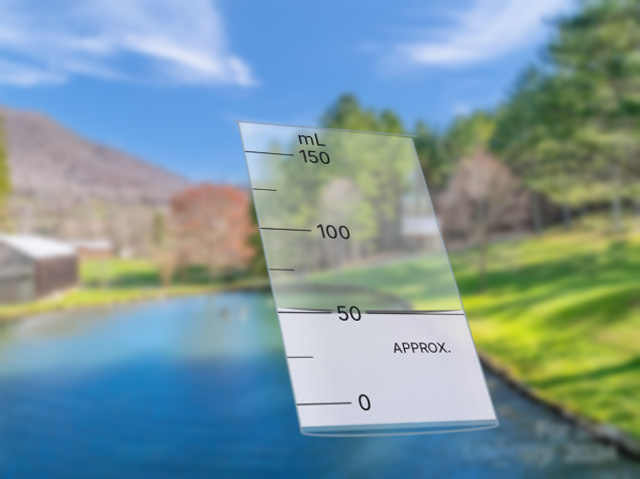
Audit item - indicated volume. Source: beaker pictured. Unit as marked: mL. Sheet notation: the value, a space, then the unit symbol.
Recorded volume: 50 mL
